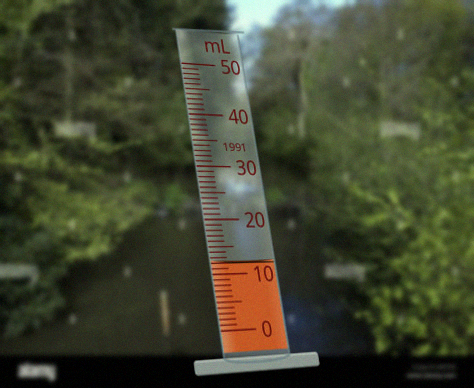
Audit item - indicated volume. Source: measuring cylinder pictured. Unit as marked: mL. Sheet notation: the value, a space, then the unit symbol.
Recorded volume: 12 mL
